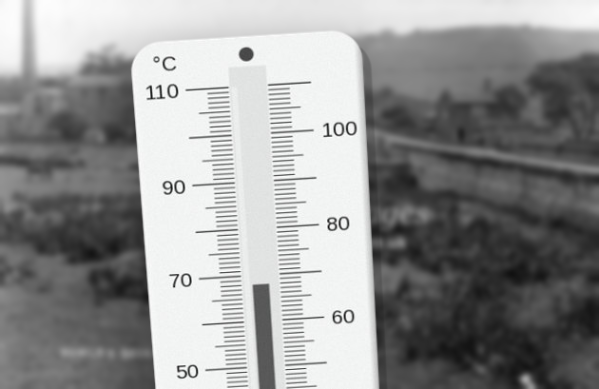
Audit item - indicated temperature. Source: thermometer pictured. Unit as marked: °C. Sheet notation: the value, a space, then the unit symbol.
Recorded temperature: 68 °C
